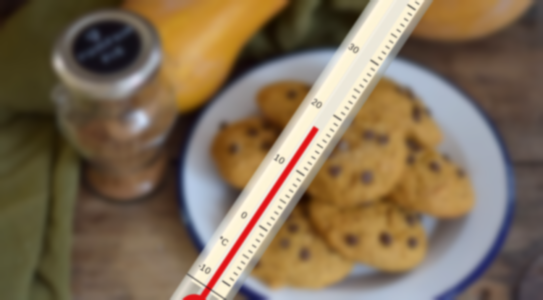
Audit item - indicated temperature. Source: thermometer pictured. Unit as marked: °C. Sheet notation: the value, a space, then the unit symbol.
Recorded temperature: 17 °C
